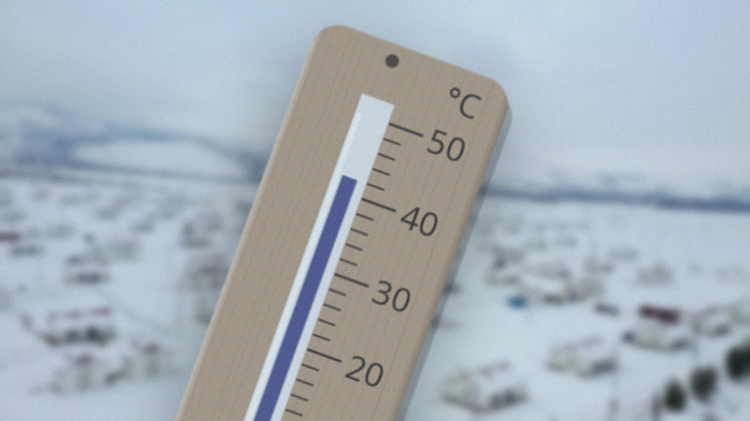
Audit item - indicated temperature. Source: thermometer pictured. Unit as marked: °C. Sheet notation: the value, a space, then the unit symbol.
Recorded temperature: 42 °C
